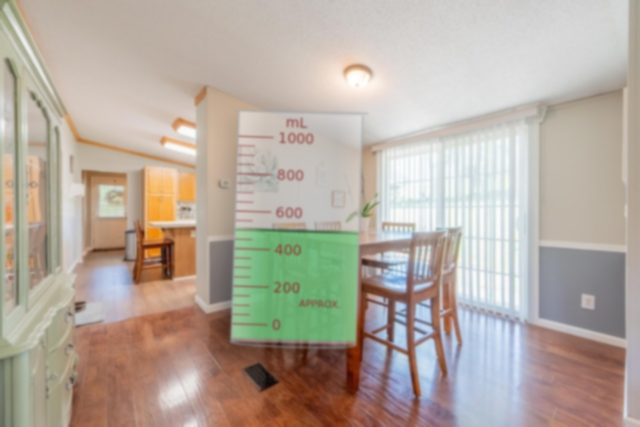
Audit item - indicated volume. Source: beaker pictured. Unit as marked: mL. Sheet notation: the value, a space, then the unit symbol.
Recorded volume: 500 mL
